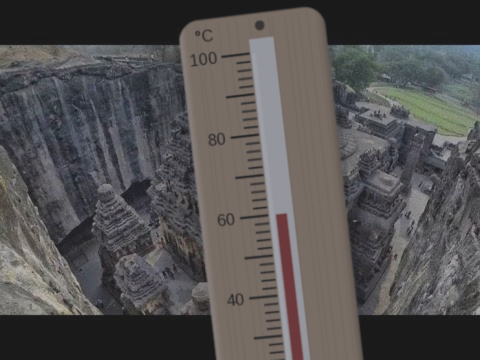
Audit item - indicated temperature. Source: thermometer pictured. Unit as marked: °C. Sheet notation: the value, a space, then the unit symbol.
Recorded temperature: 60 °C
